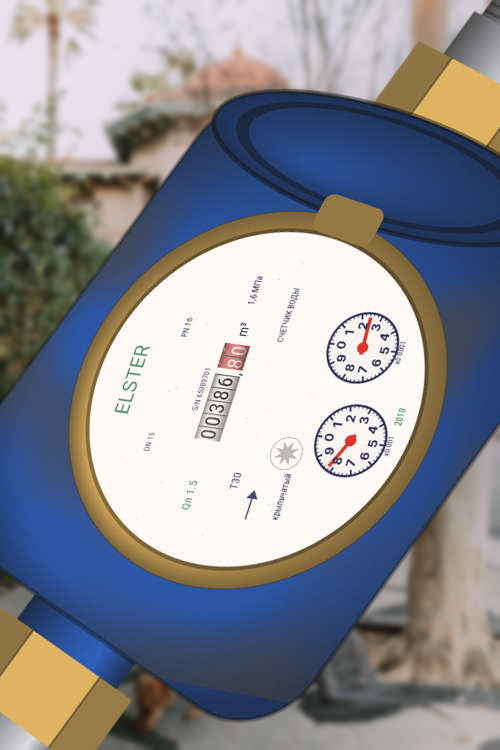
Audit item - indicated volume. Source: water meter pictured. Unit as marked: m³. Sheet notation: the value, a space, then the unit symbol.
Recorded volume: 386.7982 m³
